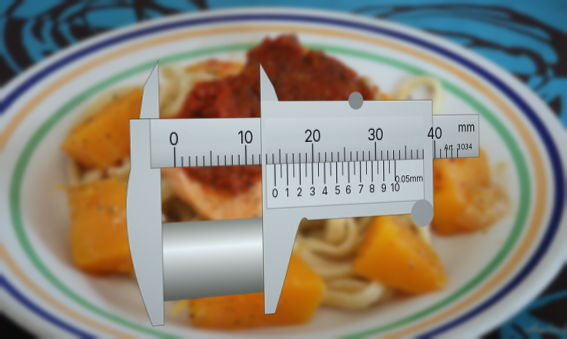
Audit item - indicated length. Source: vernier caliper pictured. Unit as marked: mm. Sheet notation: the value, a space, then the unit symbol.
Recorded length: 14.2 mm
